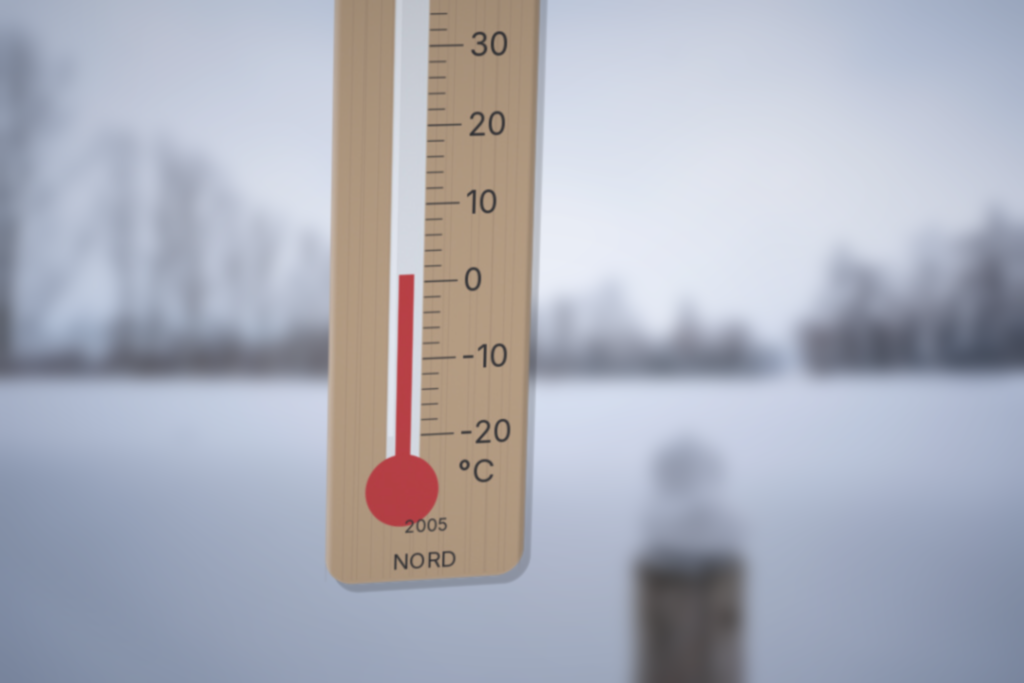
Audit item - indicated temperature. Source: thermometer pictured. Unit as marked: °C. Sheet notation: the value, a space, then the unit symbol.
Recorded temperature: 1 °C
